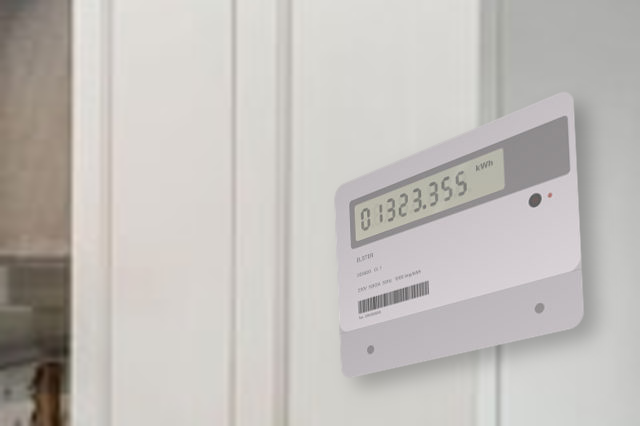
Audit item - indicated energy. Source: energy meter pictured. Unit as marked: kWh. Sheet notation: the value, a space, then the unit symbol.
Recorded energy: 1323.355 kWh
